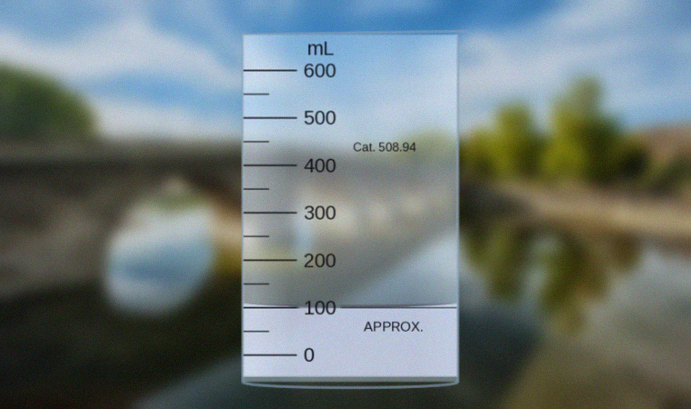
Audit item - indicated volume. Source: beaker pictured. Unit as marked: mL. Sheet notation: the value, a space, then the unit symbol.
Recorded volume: 100 mL
